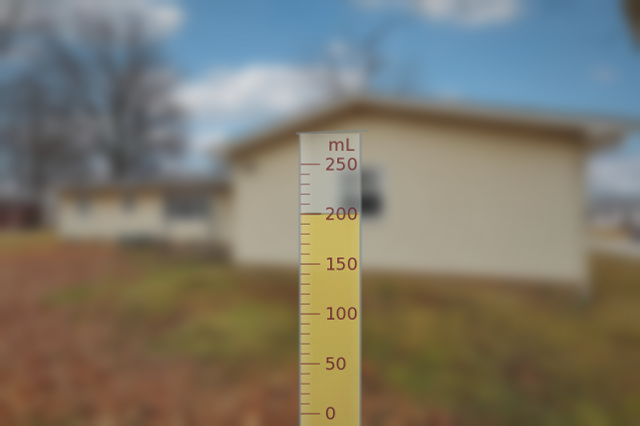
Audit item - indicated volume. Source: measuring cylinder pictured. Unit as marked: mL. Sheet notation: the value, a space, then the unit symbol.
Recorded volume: 200 mL
